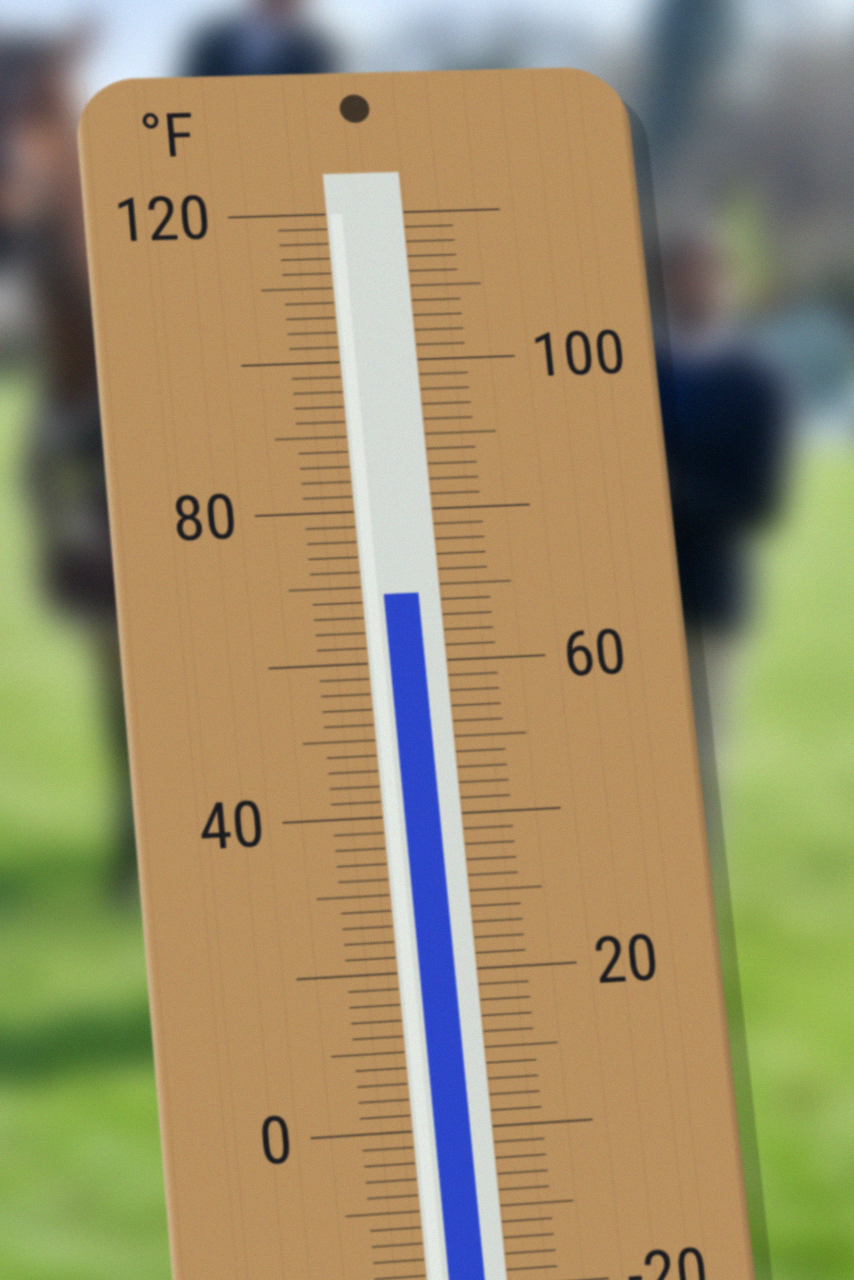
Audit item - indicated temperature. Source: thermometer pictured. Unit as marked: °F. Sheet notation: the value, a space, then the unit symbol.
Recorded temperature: 69 °F
